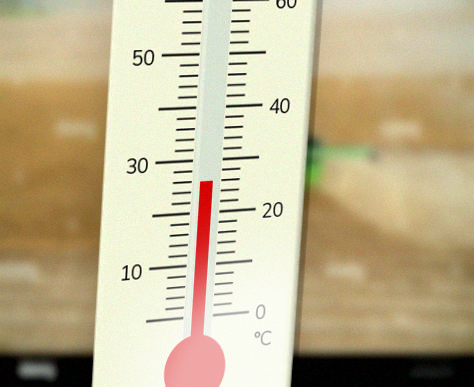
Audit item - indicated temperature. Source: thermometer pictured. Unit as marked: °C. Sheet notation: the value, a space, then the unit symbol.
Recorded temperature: 26 °C
